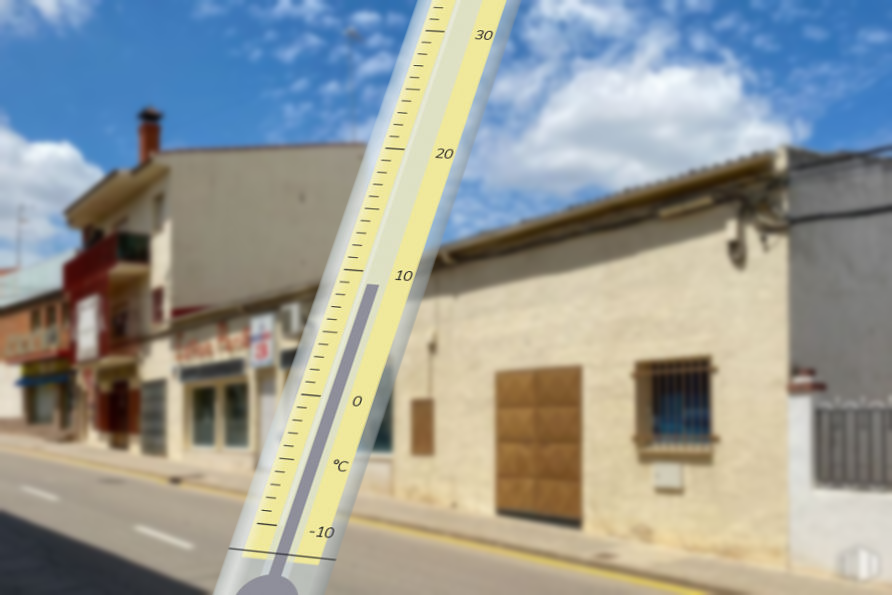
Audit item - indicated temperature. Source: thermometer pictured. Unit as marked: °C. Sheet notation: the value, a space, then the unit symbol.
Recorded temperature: 9 °C
